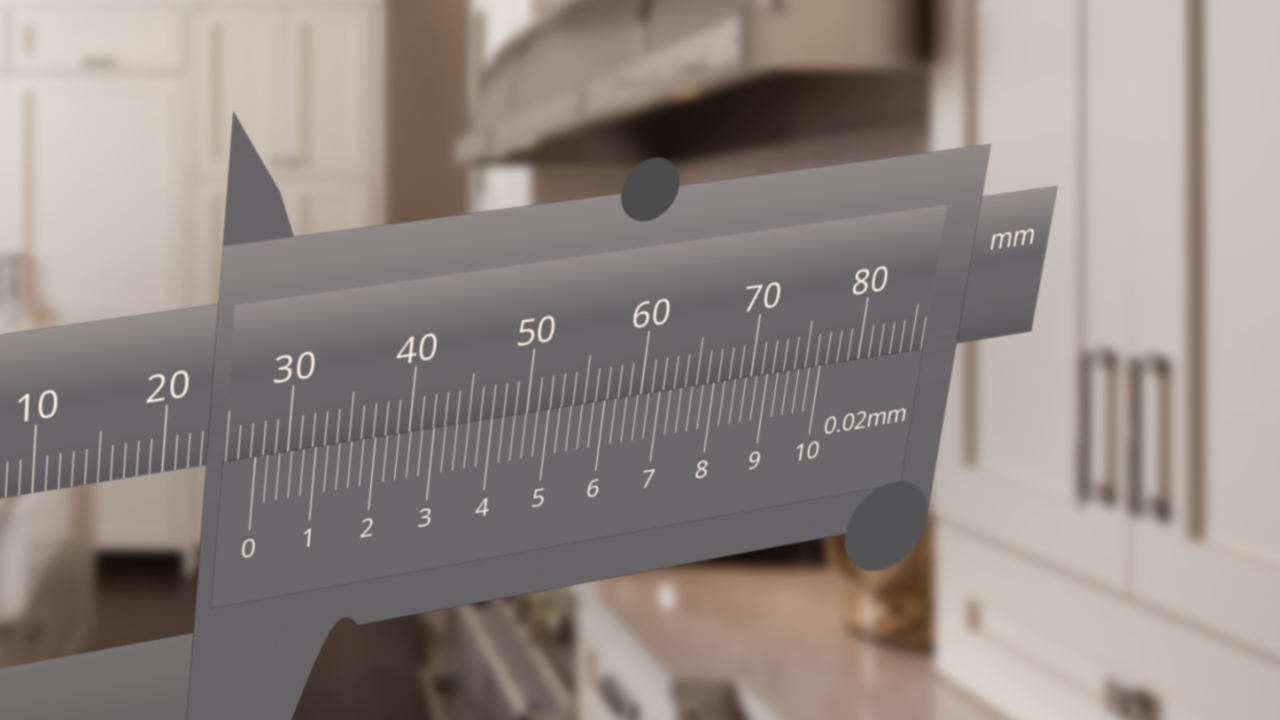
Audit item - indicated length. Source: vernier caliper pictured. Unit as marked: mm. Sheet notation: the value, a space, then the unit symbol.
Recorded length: 27.4 mm
